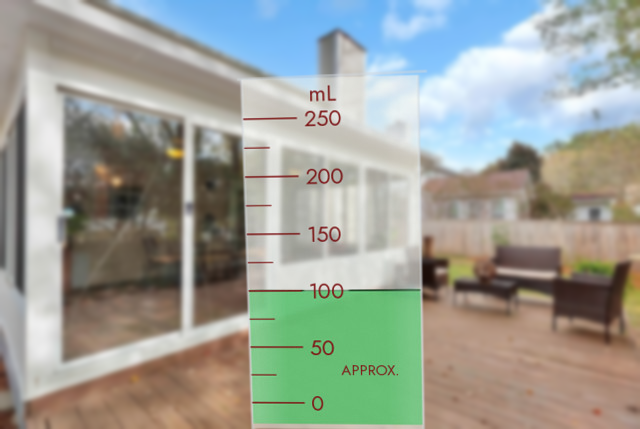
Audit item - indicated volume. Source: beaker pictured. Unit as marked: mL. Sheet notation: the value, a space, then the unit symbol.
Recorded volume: 100 mL
